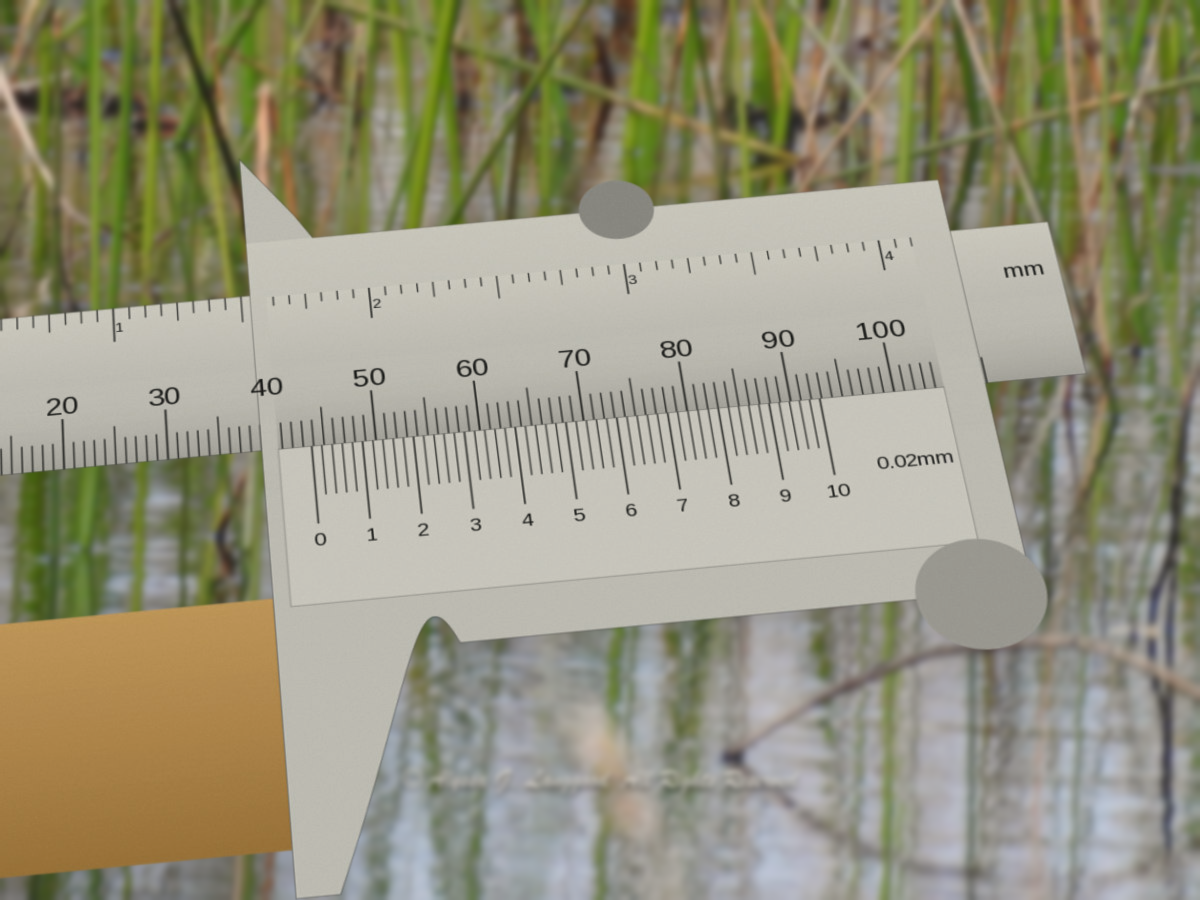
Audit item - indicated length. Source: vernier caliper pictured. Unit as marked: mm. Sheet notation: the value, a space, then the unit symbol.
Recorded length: 43.8 mm
